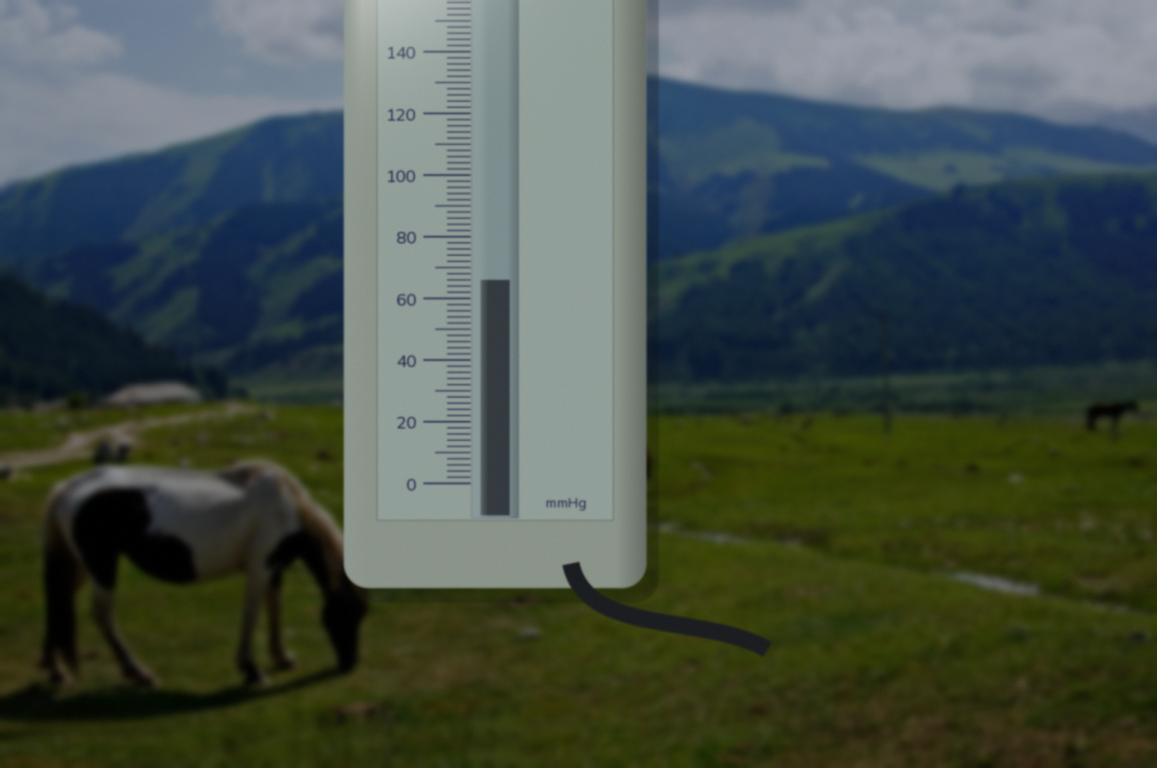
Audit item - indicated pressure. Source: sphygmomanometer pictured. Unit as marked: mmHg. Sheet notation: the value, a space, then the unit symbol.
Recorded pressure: 66 mmHg
